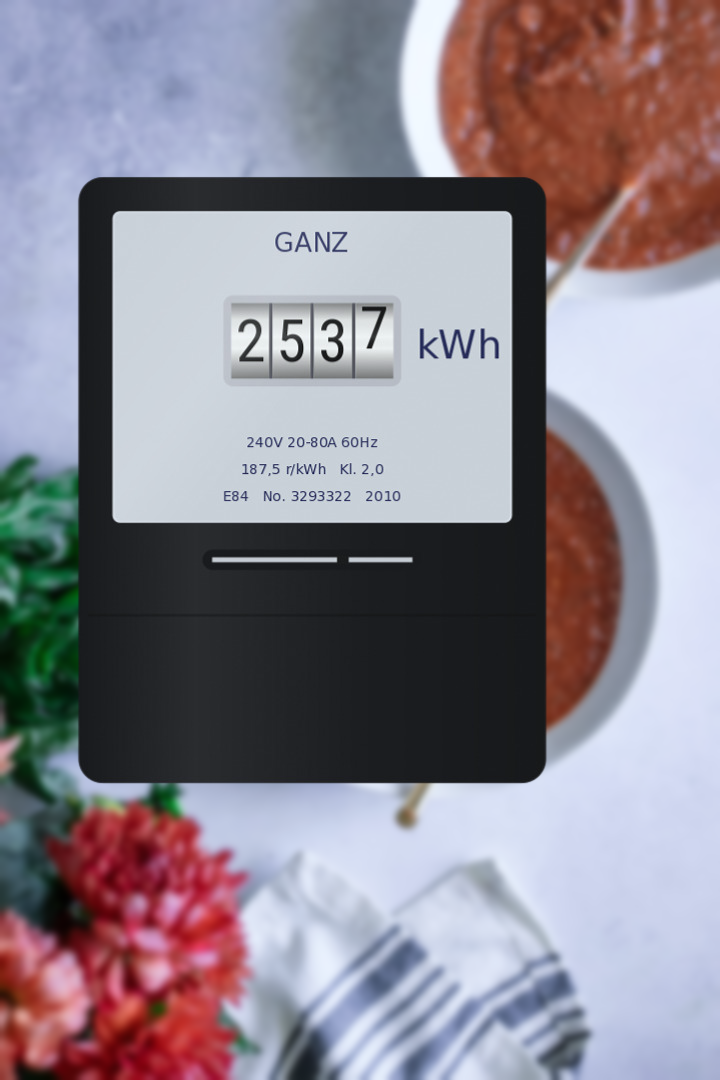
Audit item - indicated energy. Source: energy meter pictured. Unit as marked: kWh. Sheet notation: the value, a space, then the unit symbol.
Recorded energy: 2537 kWh
